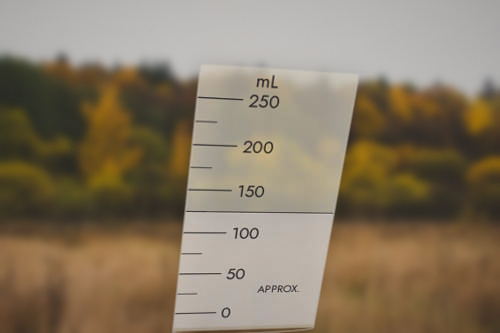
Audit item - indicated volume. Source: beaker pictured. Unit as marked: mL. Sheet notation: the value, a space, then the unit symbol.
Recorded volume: 125 mL
